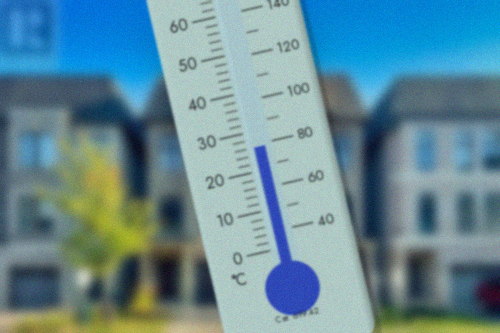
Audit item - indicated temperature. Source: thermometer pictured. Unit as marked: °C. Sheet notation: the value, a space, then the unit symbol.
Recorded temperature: 26 °C
